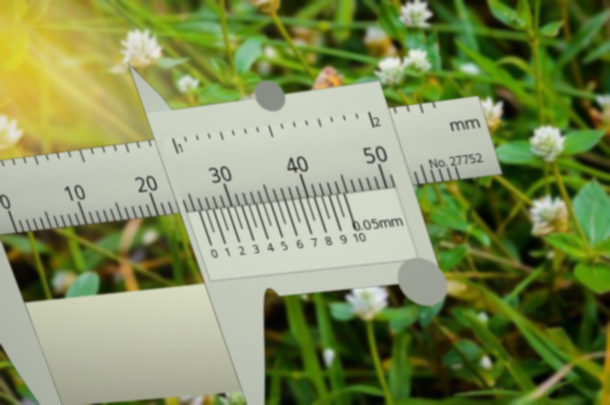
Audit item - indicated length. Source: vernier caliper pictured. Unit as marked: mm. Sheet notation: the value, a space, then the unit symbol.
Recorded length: 25.6 mm
